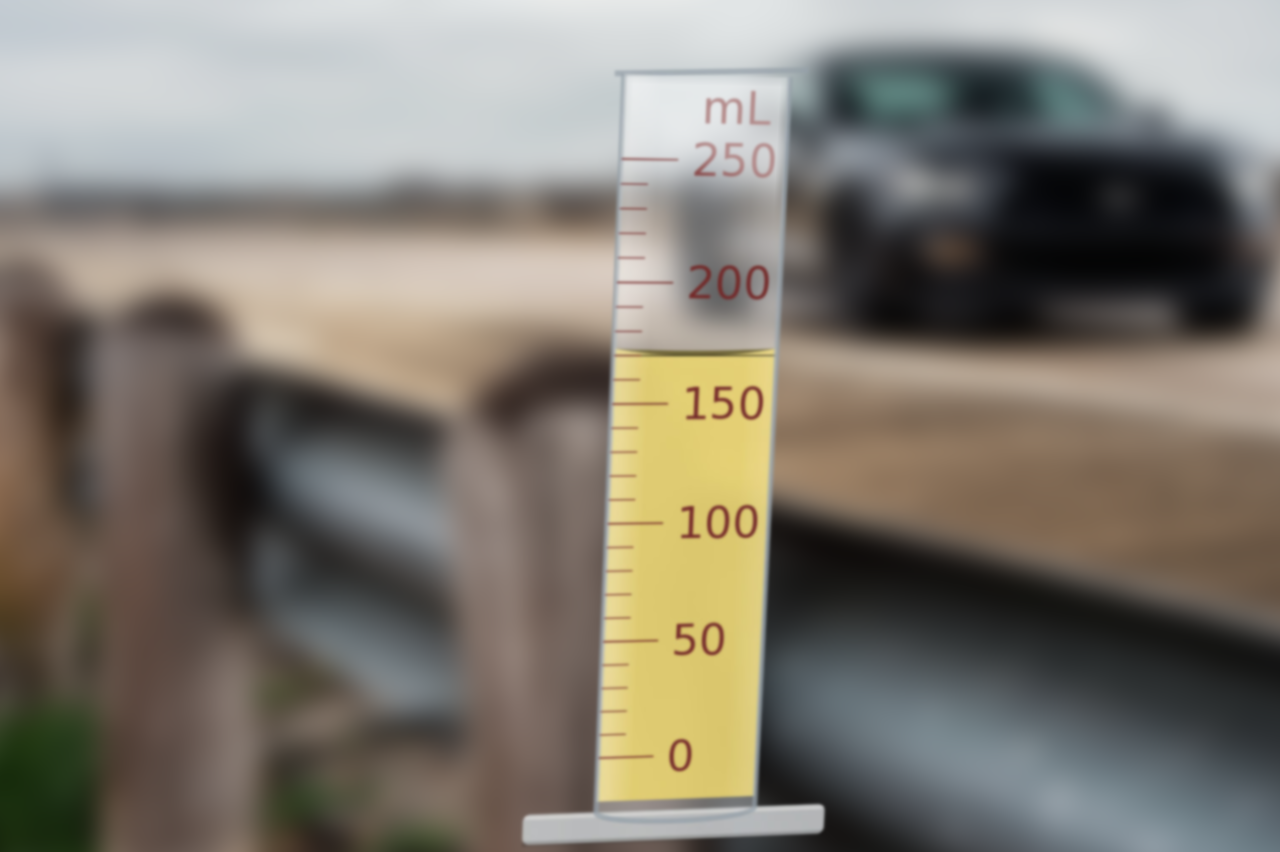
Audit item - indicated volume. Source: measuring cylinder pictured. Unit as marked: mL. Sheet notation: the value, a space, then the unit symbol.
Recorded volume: 170 mL
